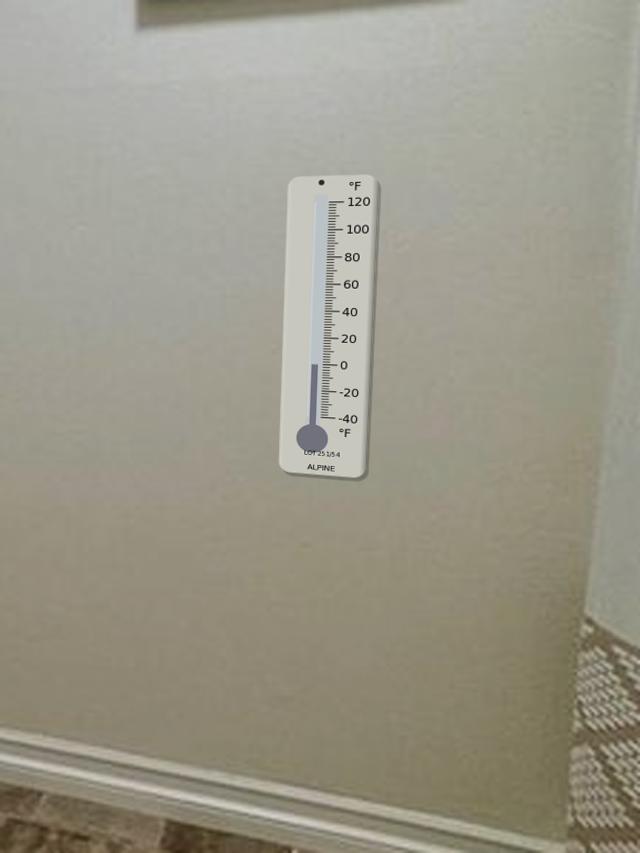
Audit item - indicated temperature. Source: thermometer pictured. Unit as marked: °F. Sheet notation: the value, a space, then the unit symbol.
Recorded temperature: 0 °F
